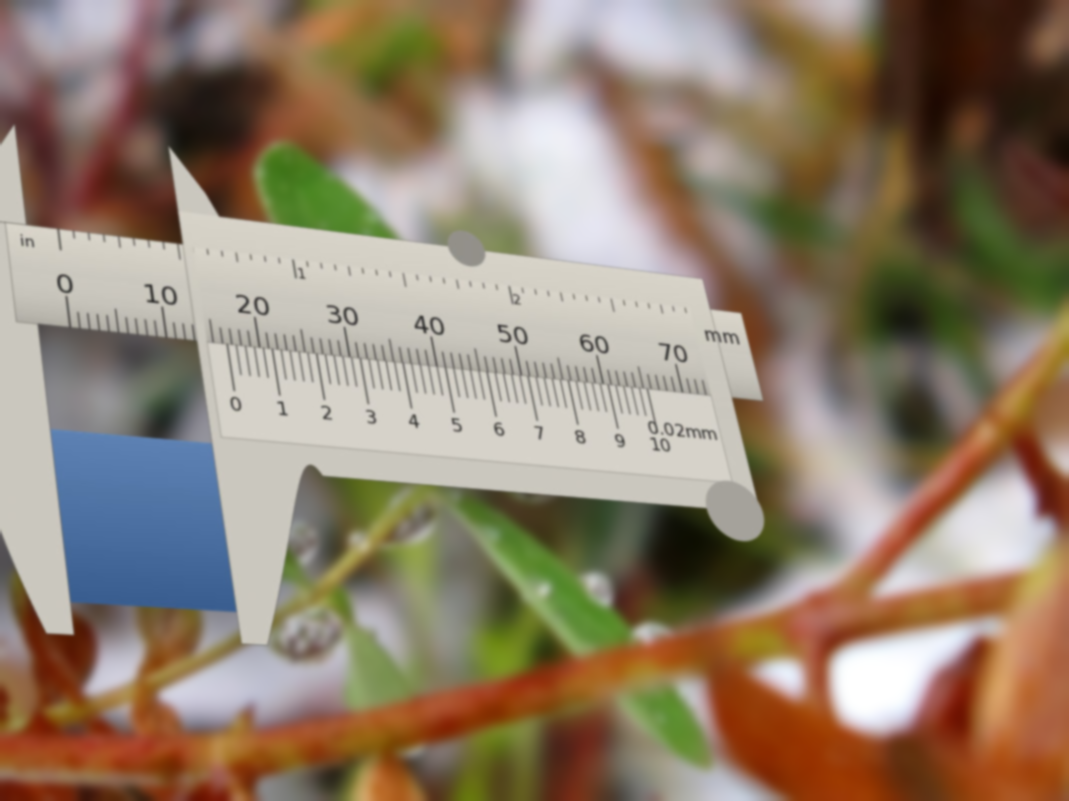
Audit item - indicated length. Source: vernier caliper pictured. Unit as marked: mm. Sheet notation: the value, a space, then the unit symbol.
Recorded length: 16.5 mm
